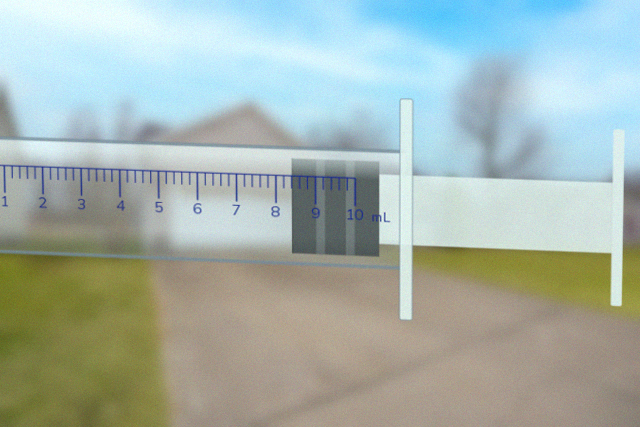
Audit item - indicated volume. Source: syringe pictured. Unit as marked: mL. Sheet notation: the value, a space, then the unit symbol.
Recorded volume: 8.4 mL
